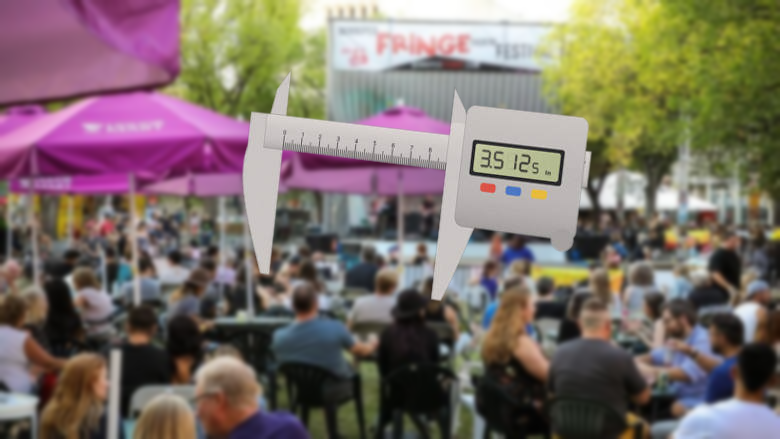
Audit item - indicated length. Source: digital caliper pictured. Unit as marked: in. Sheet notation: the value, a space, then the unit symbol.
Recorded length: 3.5125 in
